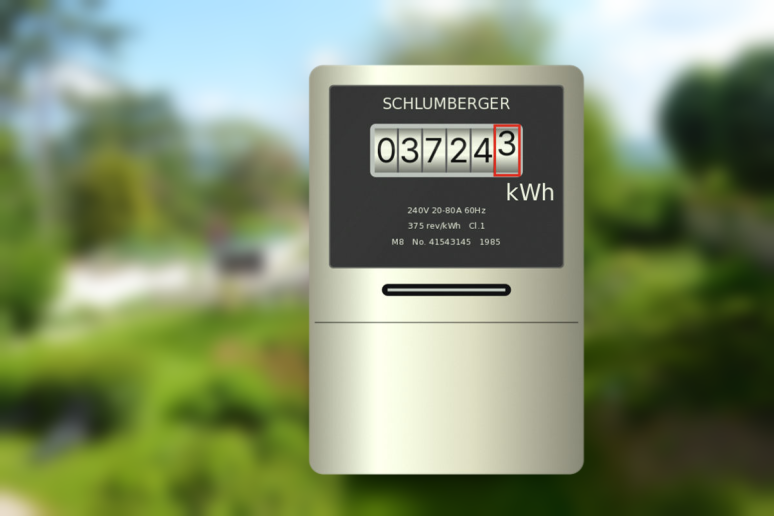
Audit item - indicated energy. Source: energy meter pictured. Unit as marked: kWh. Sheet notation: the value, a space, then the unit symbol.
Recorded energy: 3724.3 kWh
